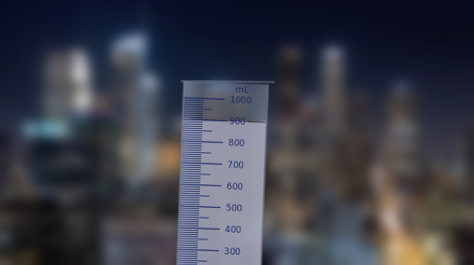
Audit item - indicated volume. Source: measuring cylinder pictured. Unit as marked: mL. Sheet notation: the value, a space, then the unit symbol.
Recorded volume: 900 mL
